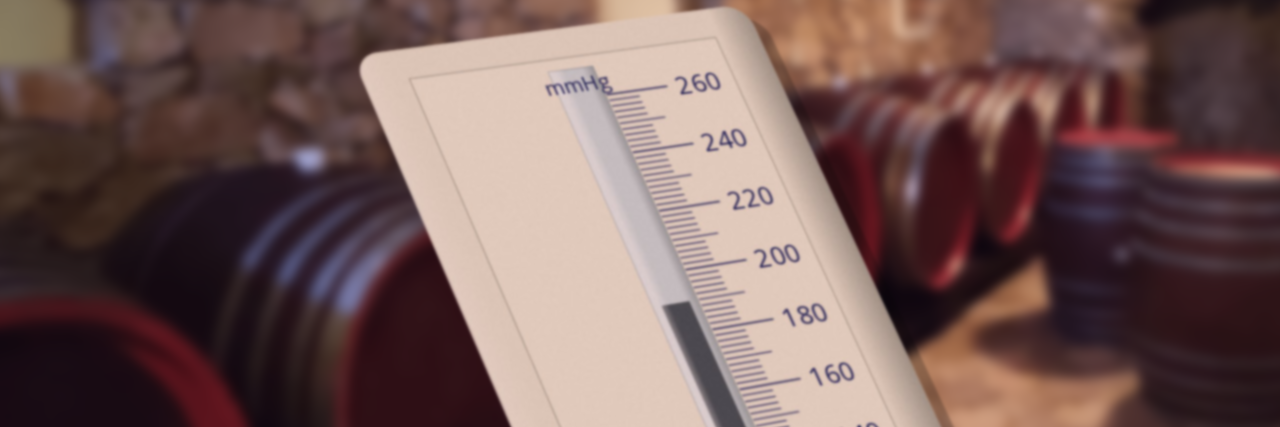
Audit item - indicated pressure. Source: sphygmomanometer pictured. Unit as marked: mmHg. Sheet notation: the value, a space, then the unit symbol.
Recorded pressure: 190 mmHg
